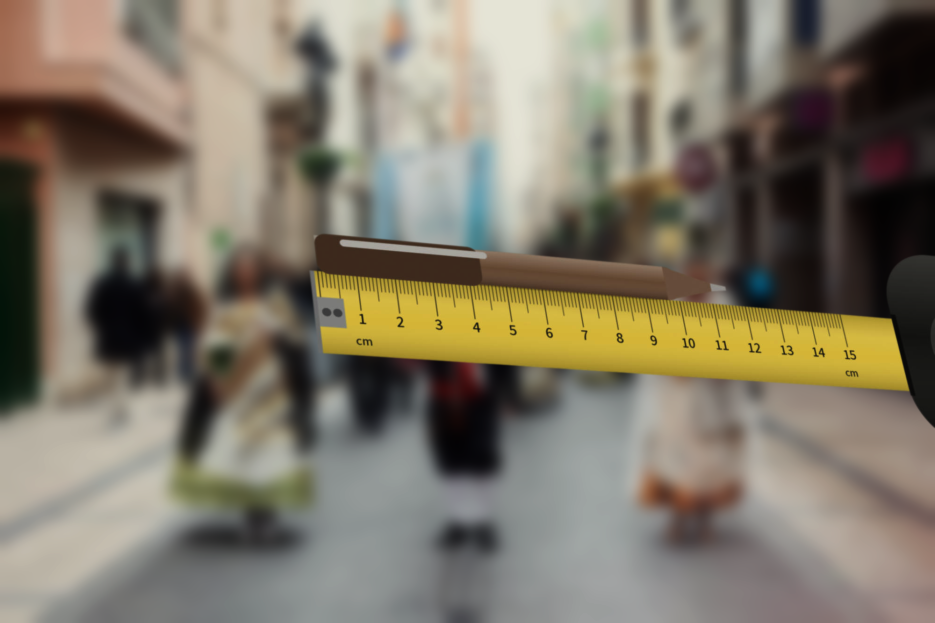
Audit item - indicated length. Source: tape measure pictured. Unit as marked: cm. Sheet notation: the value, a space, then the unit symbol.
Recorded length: 11.5 cm
